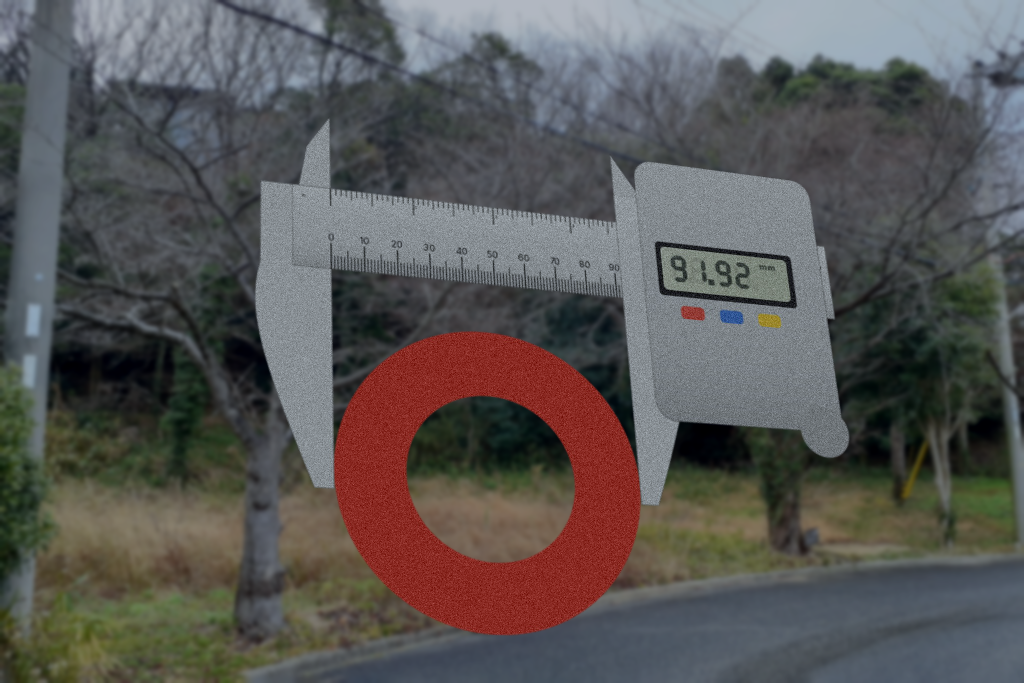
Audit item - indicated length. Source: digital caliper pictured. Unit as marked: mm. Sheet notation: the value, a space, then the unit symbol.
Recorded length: 91.92 mm
